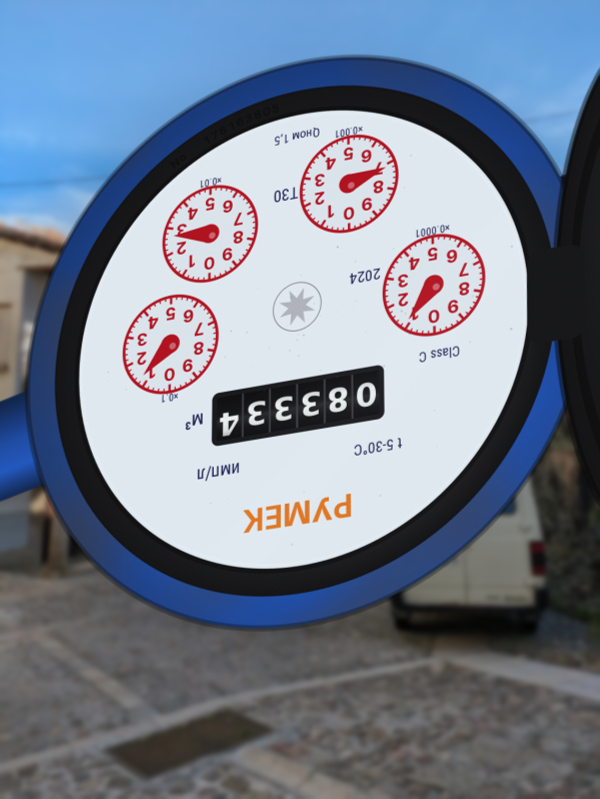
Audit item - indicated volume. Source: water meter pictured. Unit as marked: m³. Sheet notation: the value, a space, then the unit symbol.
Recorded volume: 83334.1271 m³
